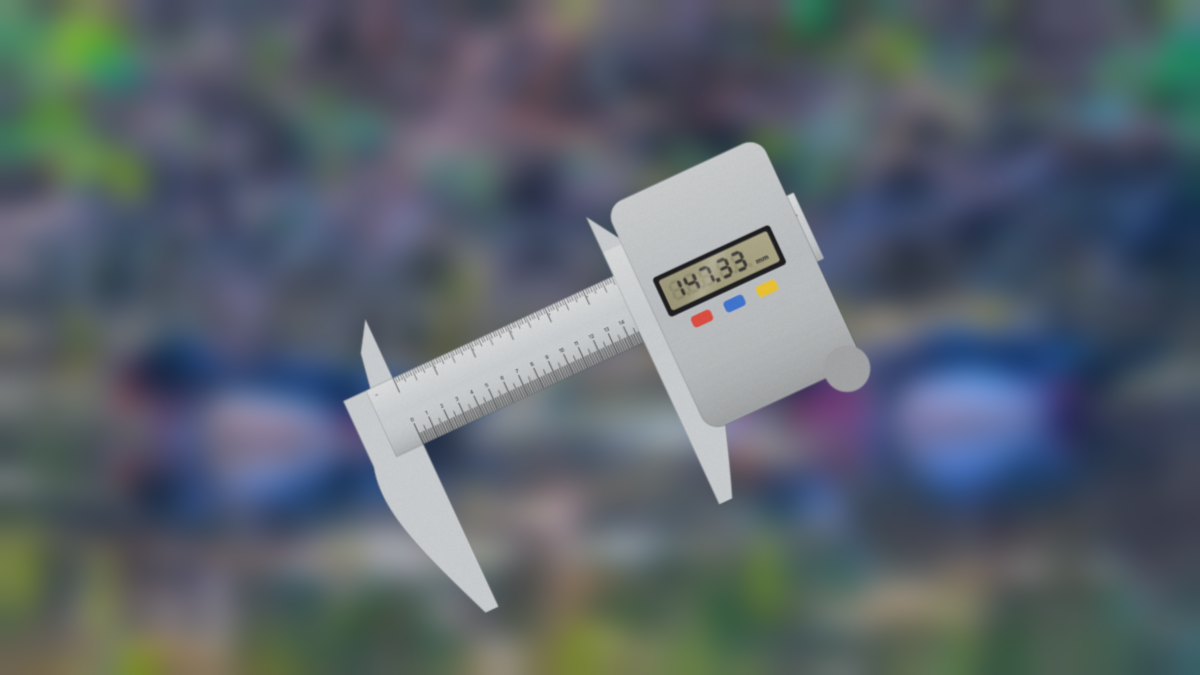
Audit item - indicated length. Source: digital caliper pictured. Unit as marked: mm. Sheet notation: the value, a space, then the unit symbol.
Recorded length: 147.33 mm
